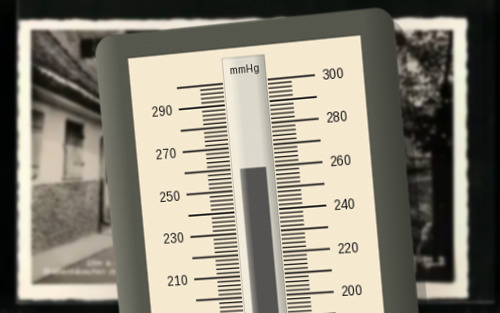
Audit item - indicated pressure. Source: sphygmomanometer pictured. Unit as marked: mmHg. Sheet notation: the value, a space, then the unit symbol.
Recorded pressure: 260 mmHg
